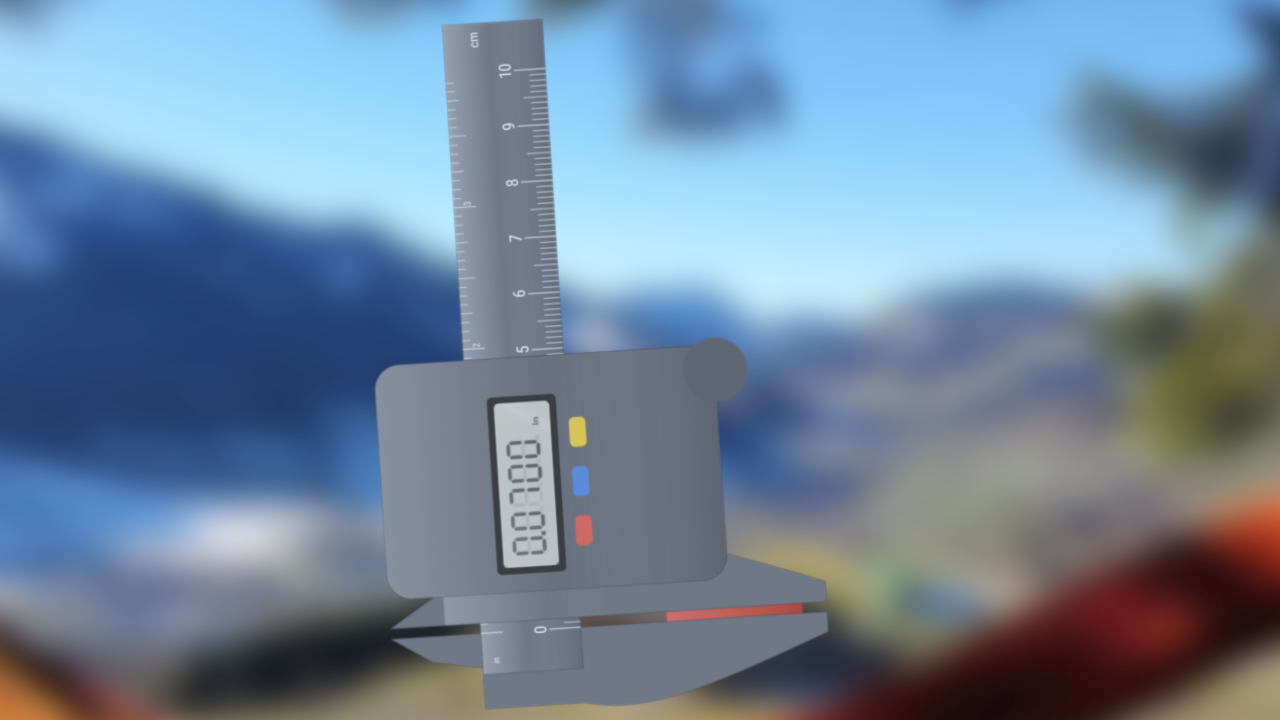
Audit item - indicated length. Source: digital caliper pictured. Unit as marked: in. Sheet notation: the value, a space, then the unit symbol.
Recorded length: 0.0700 in
